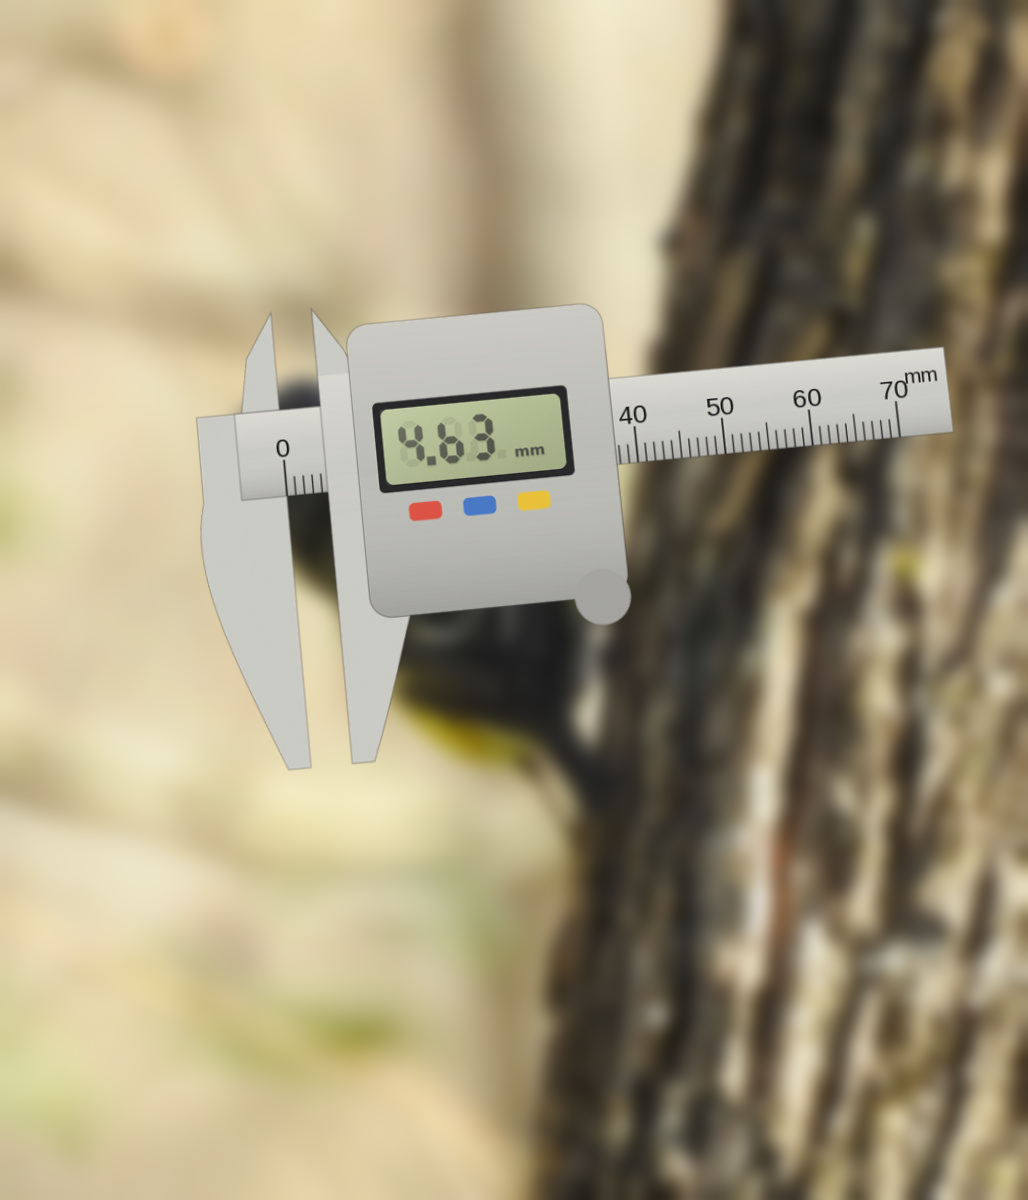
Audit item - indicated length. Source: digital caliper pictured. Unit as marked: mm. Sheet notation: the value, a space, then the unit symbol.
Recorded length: 4.63 mm
